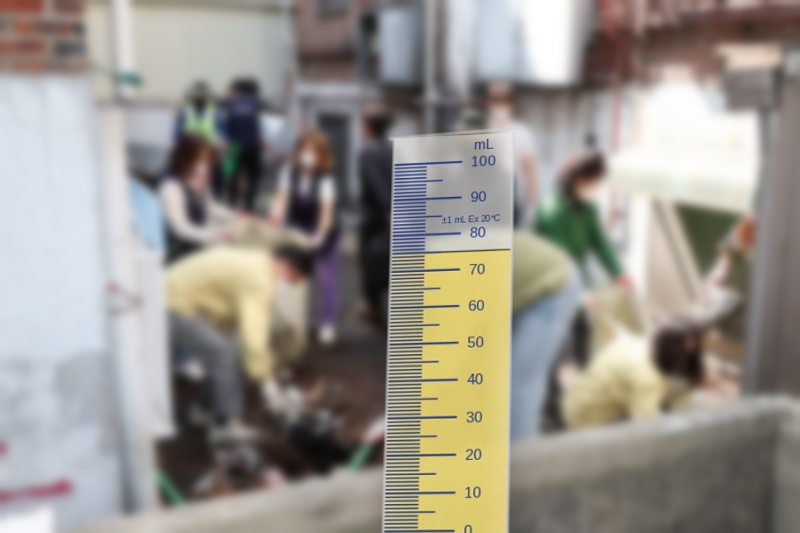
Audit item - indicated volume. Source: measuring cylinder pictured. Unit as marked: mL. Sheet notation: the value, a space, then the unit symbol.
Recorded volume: 75 mL
